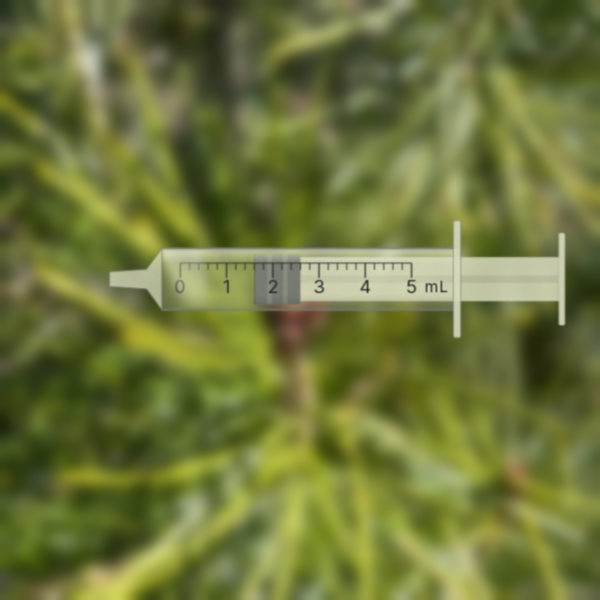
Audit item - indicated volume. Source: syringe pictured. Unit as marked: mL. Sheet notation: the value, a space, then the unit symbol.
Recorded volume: 1.6 mL
